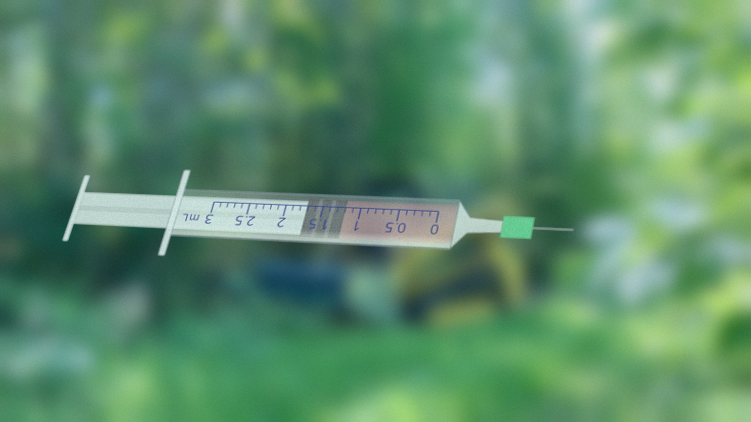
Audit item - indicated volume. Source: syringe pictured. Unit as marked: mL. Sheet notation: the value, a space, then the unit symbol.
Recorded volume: 1.2 mL
